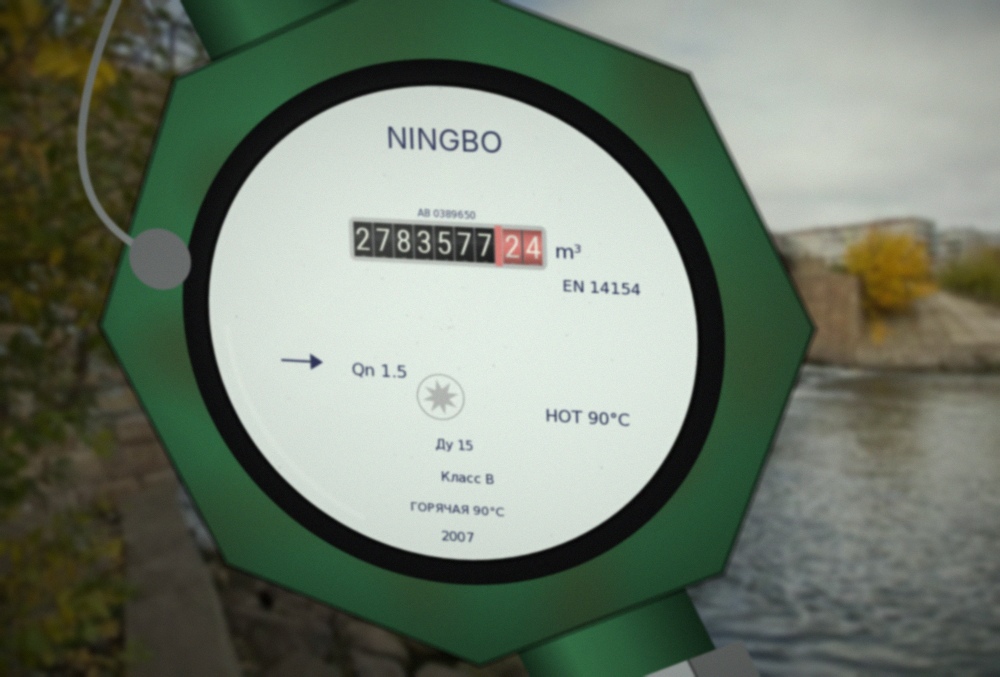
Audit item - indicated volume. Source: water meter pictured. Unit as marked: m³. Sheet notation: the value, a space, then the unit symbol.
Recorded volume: 2783577.24 m³
